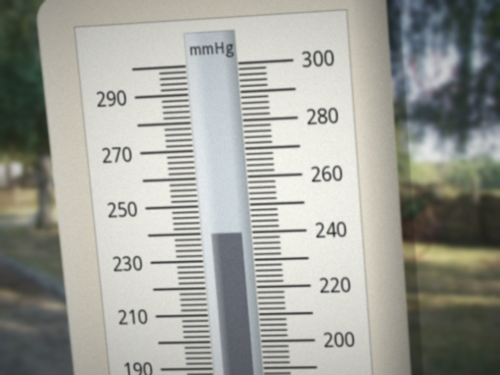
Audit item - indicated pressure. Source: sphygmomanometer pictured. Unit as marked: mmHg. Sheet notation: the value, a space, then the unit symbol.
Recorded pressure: 240 mmHg
